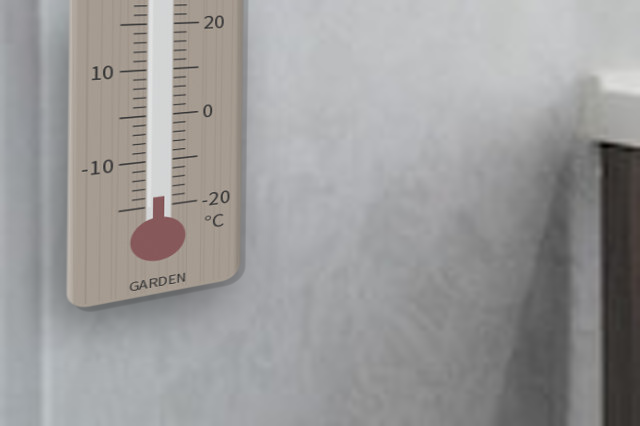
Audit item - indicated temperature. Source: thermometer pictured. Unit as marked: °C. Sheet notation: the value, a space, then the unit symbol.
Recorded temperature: -18 °C
